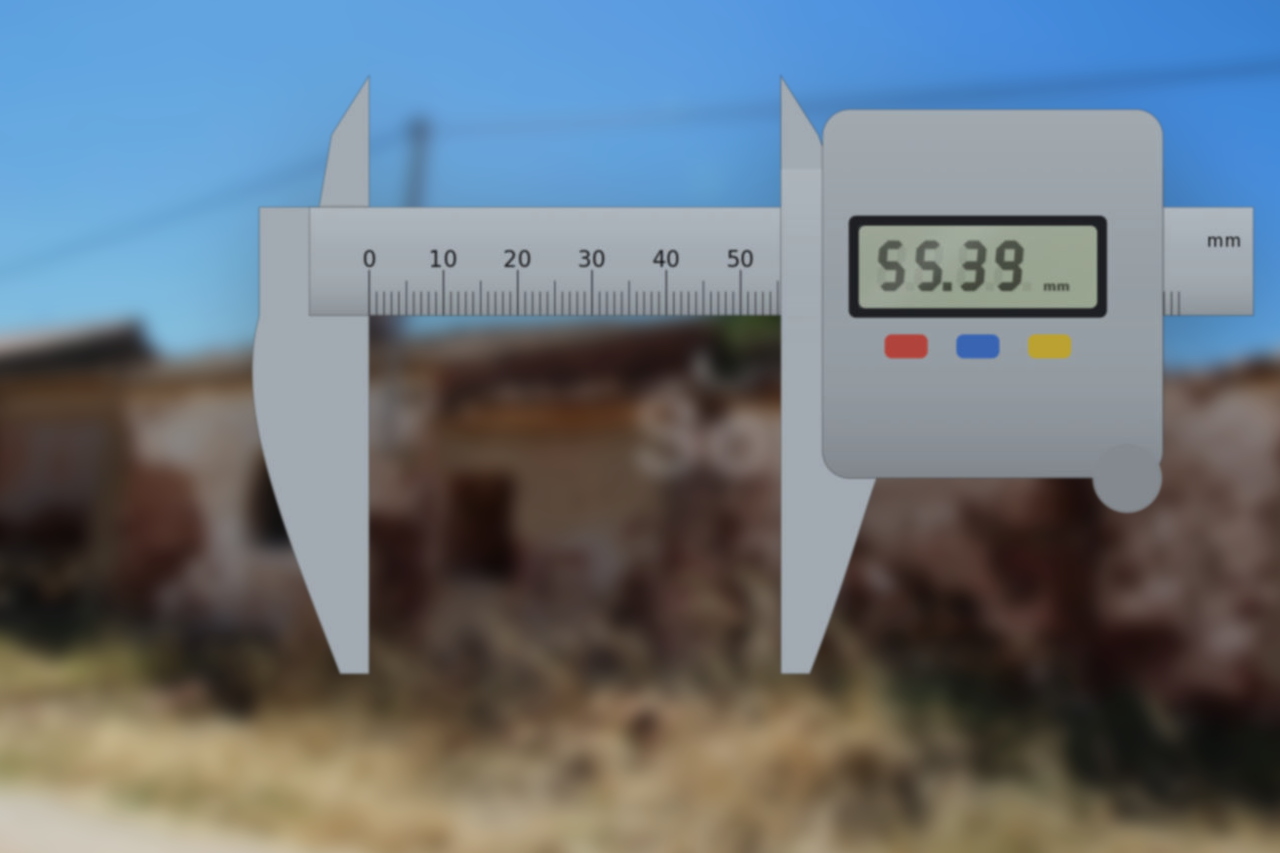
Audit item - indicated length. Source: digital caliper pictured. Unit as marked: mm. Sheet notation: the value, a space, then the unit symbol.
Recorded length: 55.39 mm
